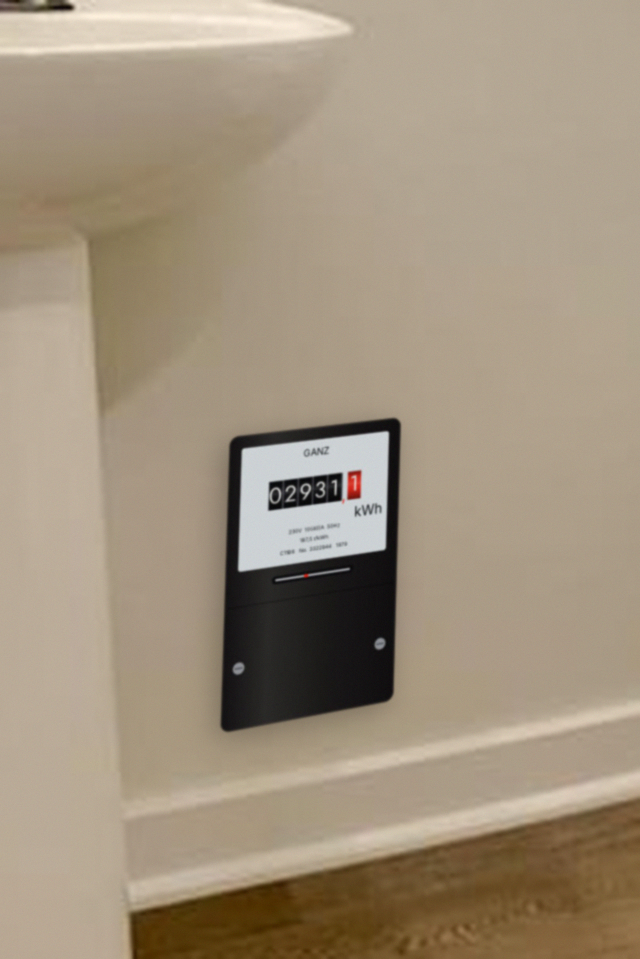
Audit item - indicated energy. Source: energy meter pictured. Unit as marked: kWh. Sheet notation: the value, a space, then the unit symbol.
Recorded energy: 2931.1 kWh
